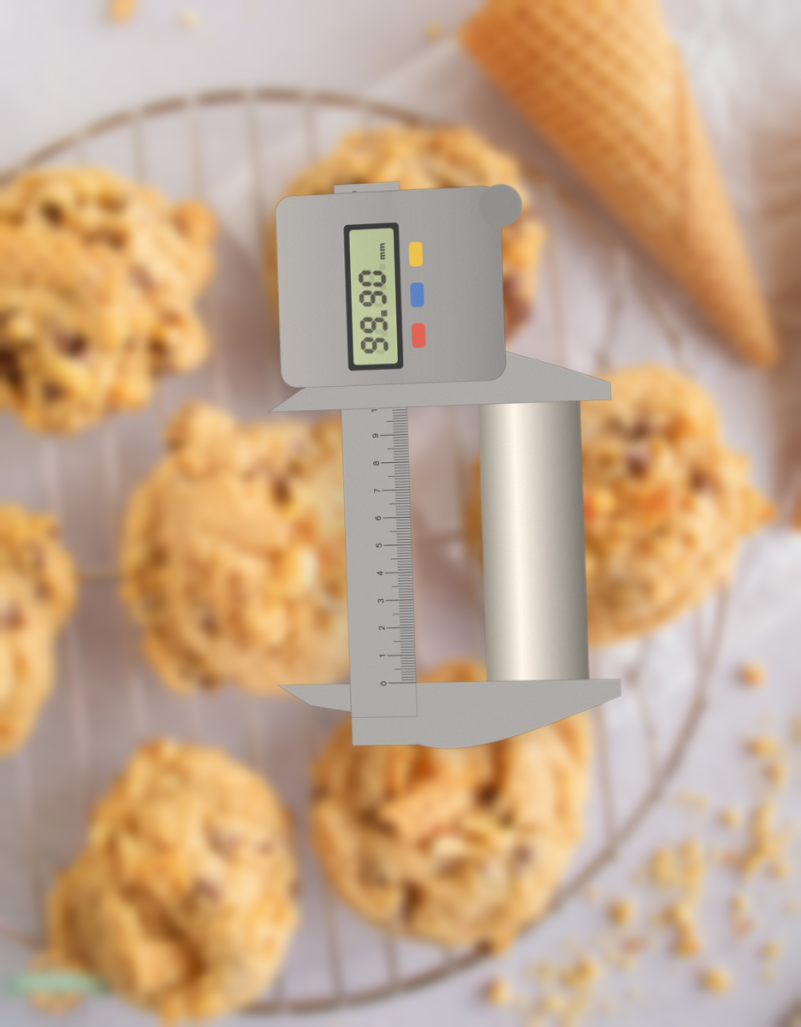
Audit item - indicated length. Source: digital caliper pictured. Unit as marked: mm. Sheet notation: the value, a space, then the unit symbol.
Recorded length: 99.90 mm
